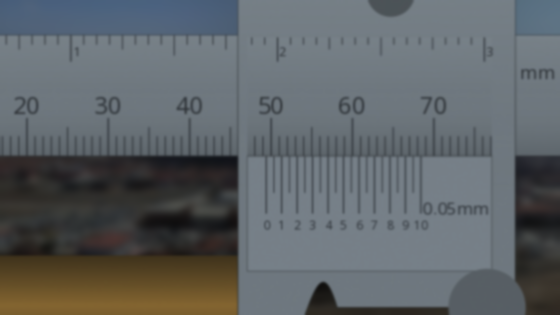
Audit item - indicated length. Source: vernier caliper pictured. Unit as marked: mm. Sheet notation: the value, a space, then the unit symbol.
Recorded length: 49.4 mm
